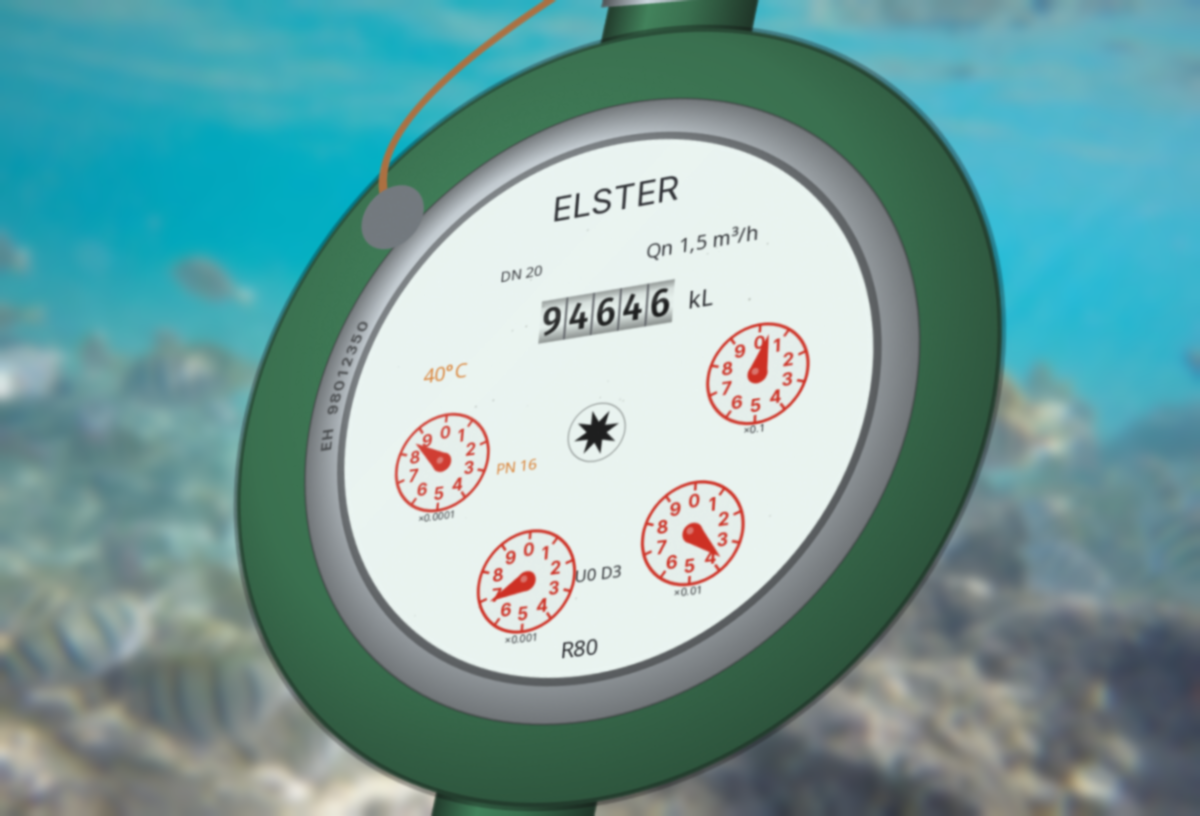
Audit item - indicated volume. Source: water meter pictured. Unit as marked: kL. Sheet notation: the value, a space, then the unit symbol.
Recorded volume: 94646.0368 kL
